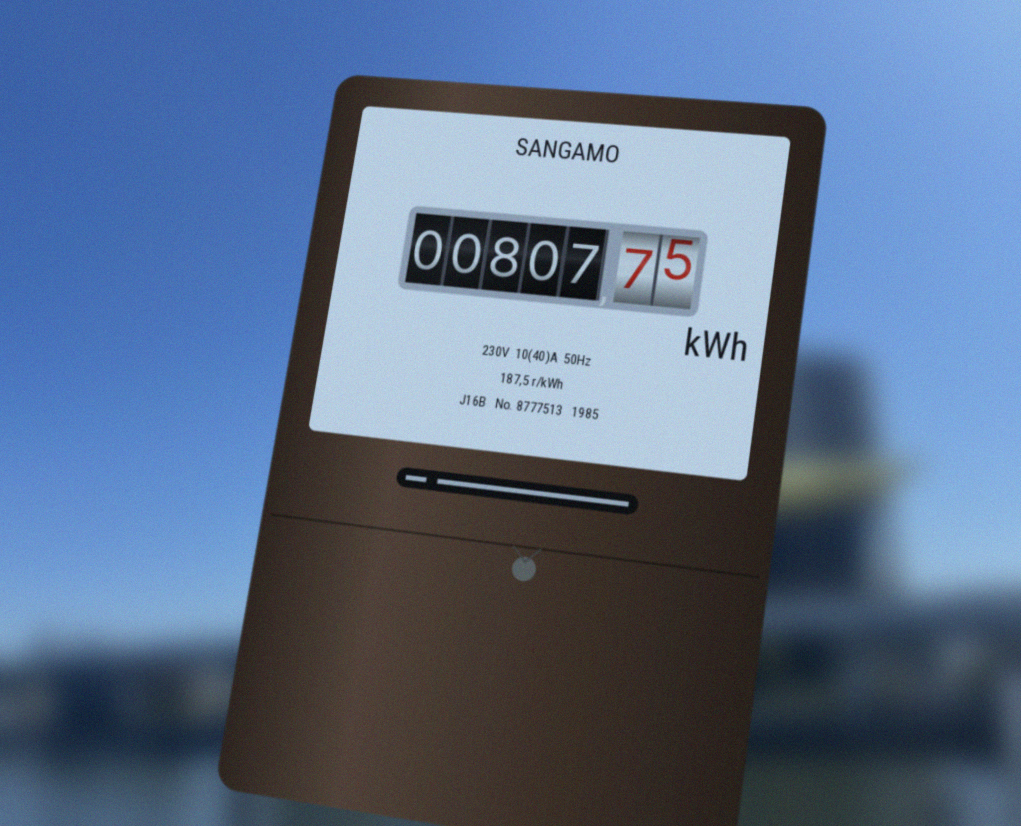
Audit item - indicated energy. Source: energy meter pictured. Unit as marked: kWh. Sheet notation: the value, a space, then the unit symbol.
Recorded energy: 807.75 kWh
